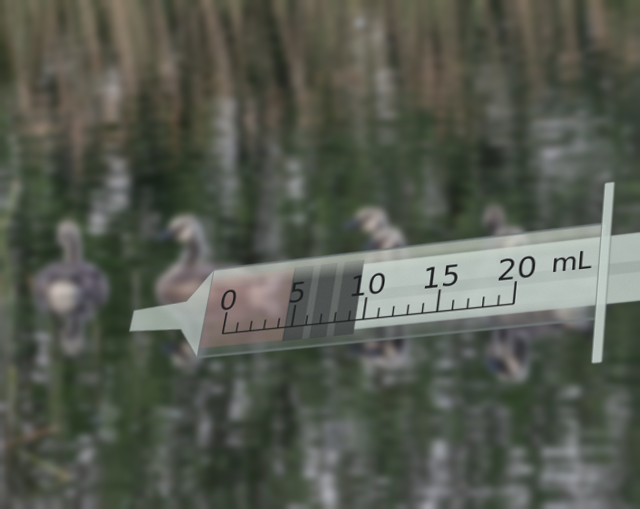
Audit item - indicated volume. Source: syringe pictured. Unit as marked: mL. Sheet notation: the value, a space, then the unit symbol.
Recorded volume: 4.5 mL
